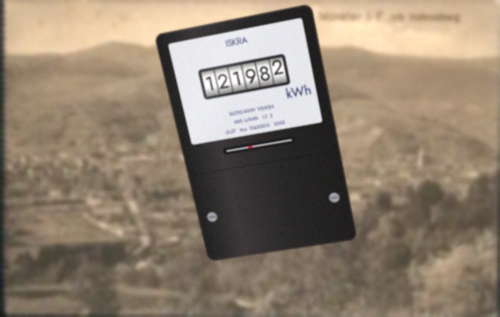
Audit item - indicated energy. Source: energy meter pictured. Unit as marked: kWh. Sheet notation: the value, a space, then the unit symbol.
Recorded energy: 121982 kWh
